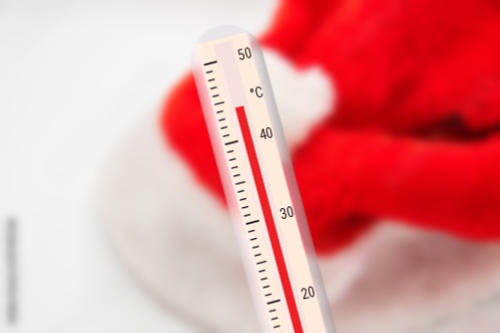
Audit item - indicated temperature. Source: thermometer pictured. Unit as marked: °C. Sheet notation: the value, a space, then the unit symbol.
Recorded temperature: 44 °C
